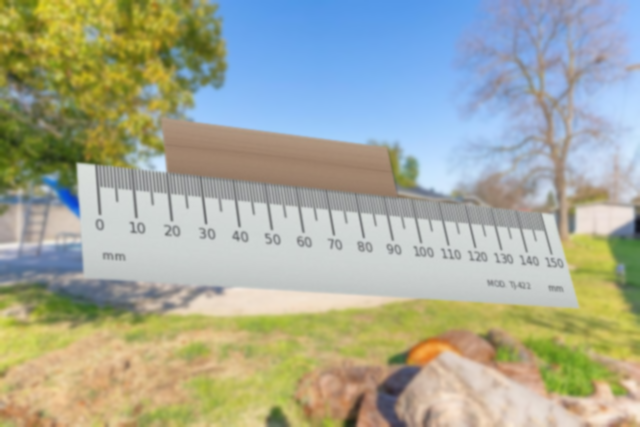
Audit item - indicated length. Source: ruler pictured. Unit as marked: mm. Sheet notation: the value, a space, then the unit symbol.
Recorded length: 75 mm
